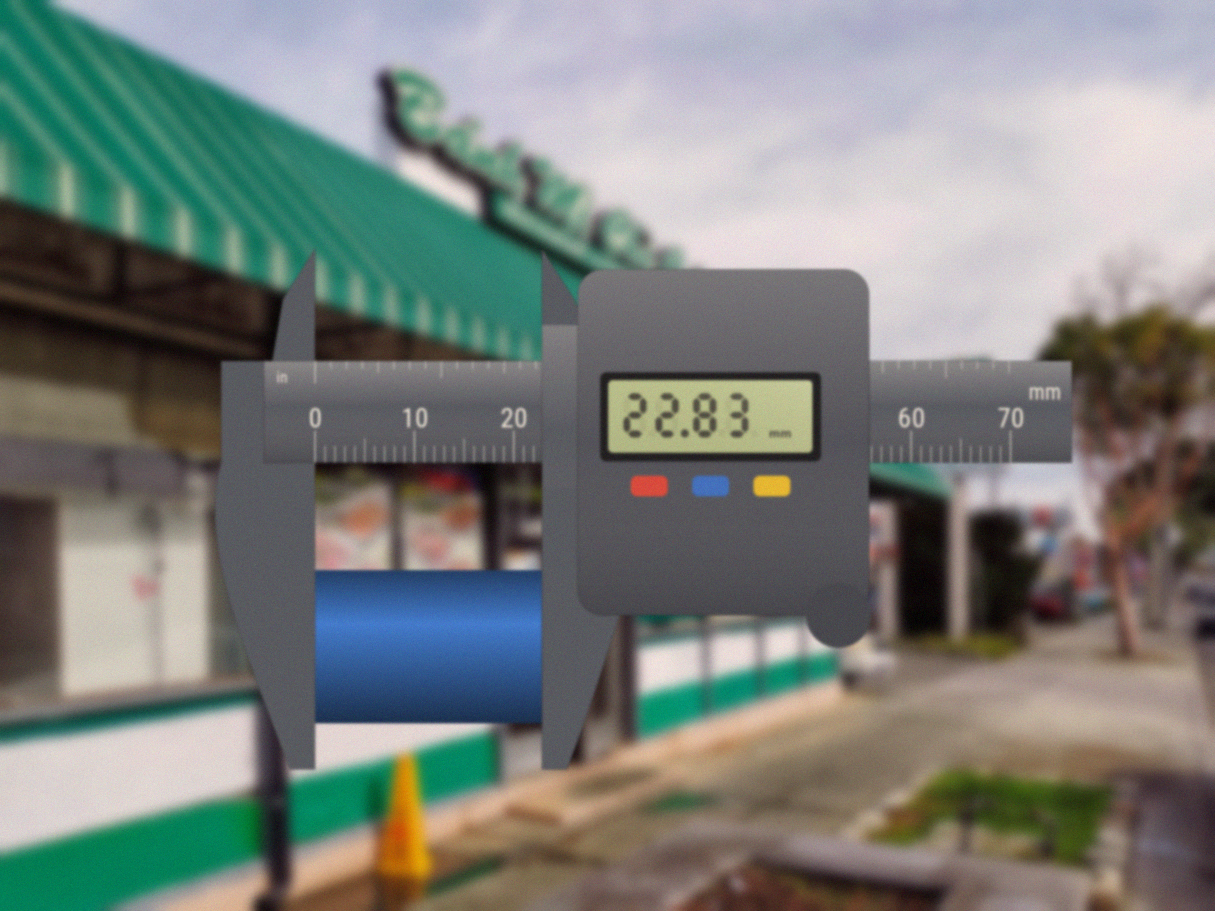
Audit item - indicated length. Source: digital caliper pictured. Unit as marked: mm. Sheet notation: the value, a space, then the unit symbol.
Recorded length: 22.83 mm
